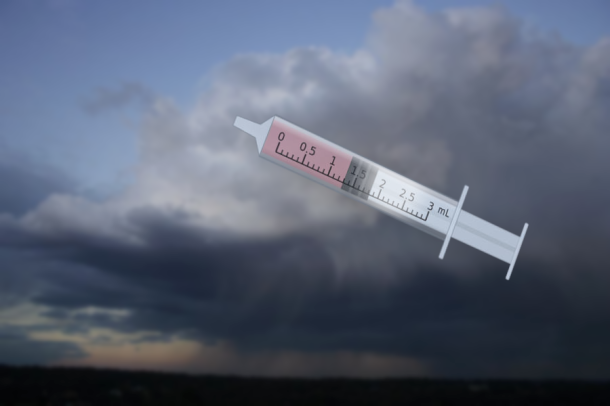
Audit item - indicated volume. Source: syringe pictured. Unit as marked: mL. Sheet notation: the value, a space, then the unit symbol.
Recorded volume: 1.3 mL
